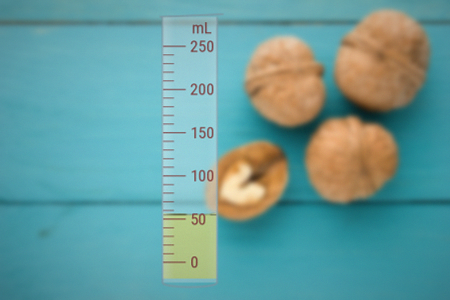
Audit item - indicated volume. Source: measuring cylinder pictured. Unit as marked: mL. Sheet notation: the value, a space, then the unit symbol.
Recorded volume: 55 mL
